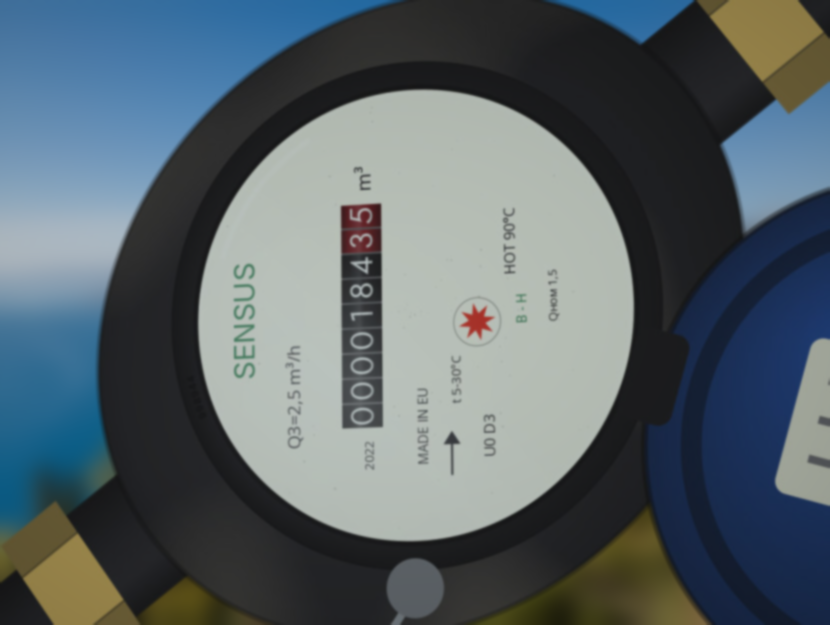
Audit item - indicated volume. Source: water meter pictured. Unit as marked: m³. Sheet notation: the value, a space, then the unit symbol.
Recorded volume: 184.35 m³
